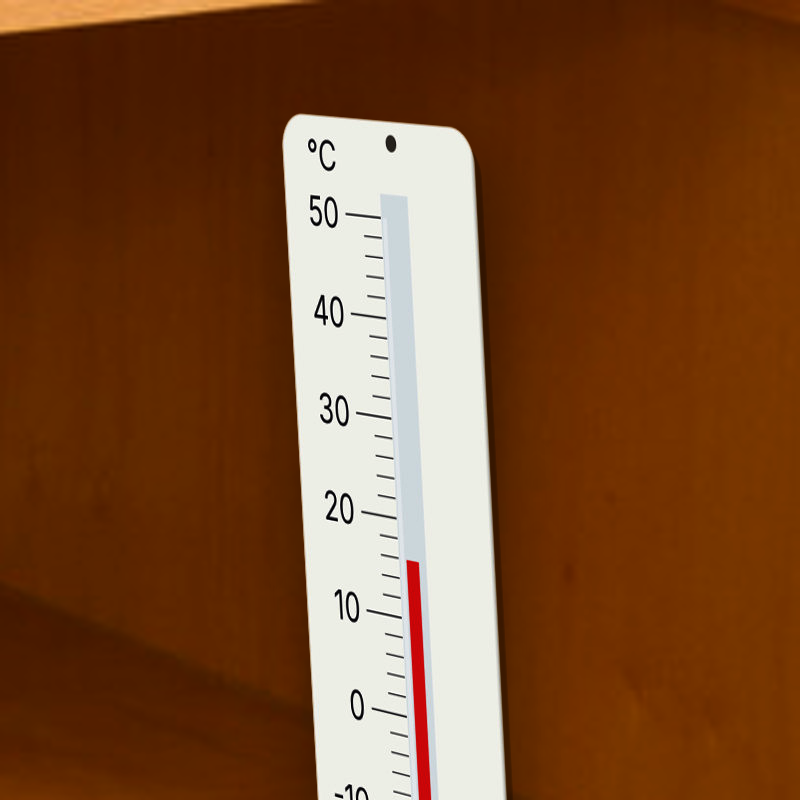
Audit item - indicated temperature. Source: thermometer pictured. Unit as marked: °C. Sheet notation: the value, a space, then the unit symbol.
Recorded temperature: 16 °C
